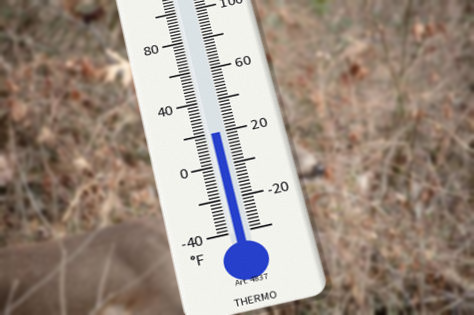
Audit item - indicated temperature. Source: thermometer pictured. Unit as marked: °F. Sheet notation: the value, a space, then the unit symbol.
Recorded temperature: 20 °F
